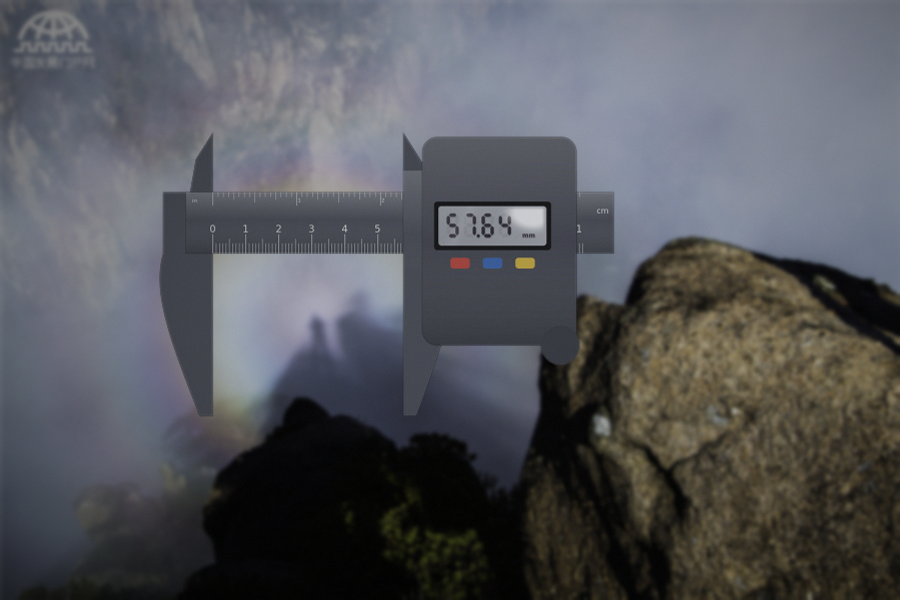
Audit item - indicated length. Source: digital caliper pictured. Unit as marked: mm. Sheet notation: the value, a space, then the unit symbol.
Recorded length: 57.64 mm
